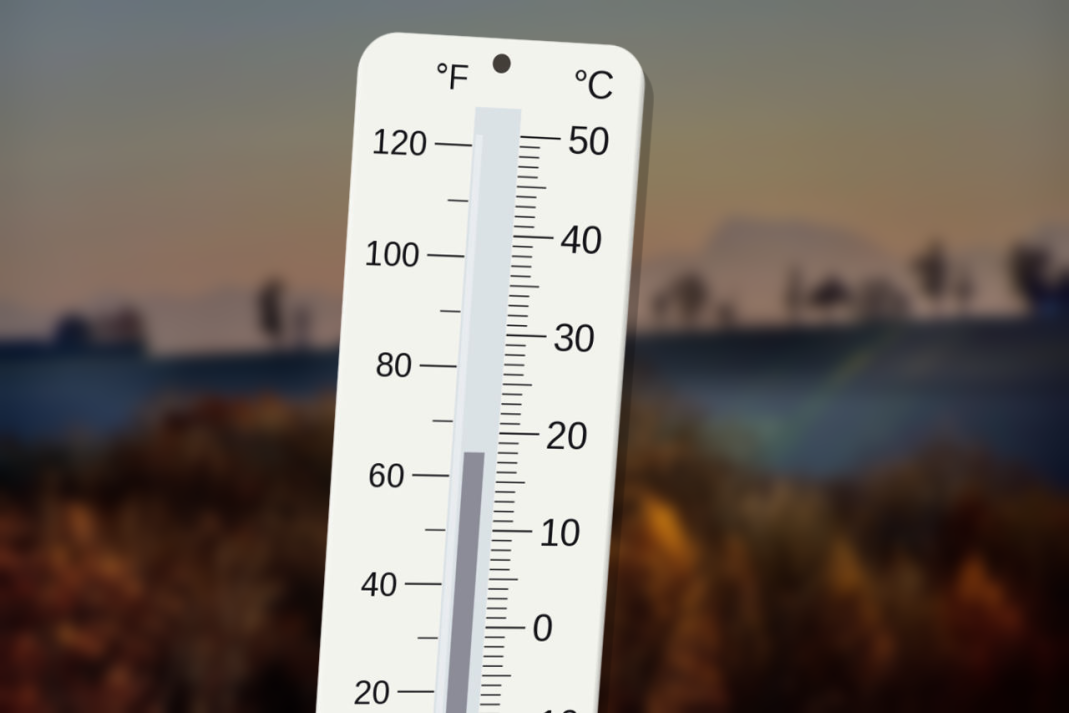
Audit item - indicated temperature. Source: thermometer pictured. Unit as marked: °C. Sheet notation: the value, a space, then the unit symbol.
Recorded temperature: 18 °C
